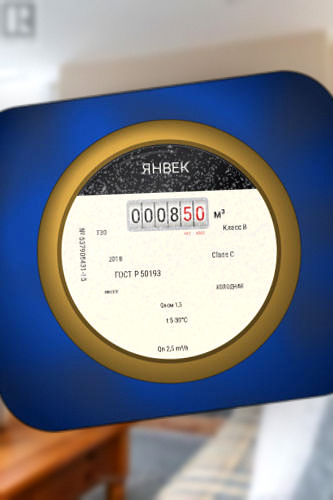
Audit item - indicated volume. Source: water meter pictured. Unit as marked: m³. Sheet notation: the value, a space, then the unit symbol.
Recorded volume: 8.50 m³
